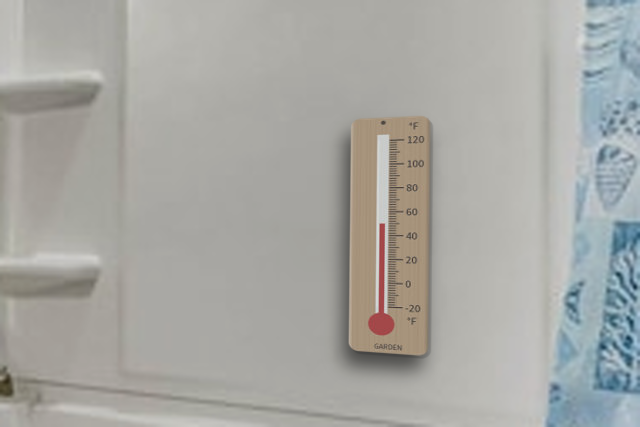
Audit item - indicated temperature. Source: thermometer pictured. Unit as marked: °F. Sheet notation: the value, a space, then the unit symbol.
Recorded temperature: 50 °F
